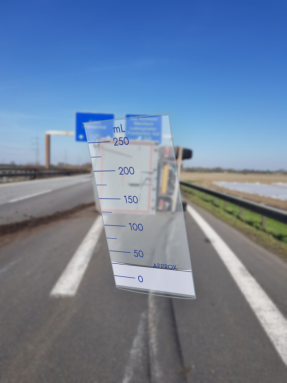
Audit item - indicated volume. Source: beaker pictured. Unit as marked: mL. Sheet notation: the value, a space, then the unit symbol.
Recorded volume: 25 mL
